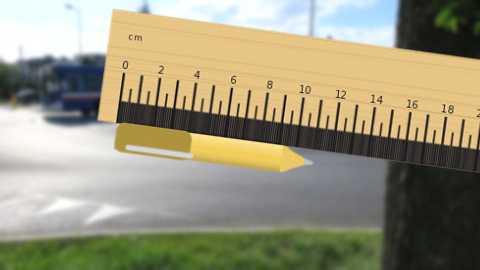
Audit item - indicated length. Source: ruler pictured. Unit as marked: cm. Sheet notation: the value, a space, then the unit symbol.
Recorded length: 11 cm
